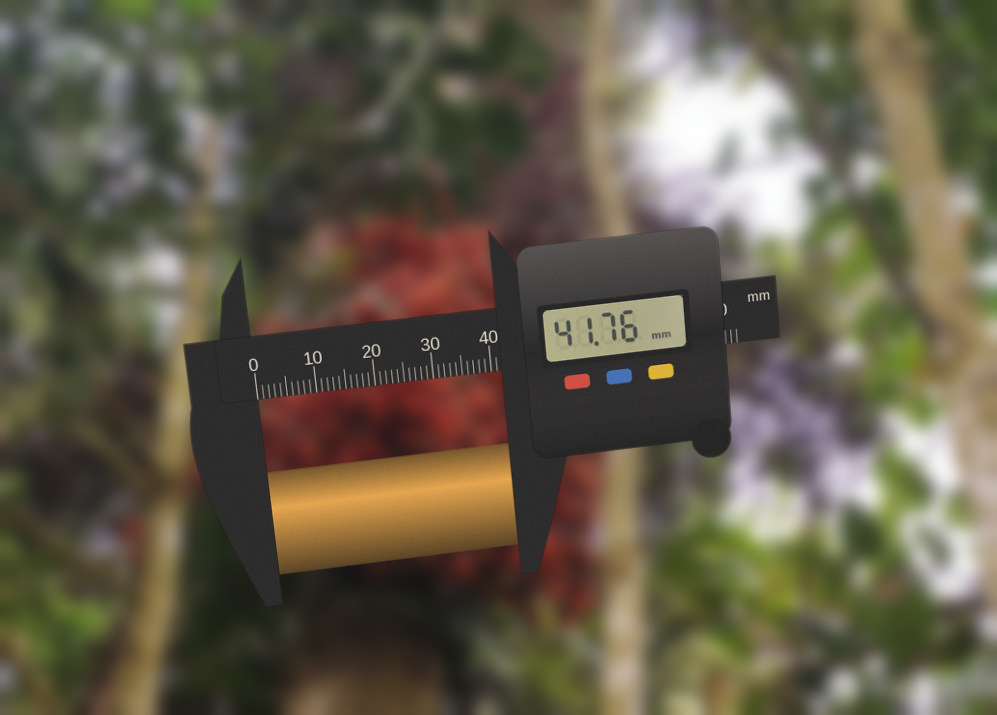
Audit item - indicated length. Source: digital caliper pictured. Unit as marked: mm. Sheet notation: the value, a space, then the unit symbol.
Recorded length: 41.76 mm
